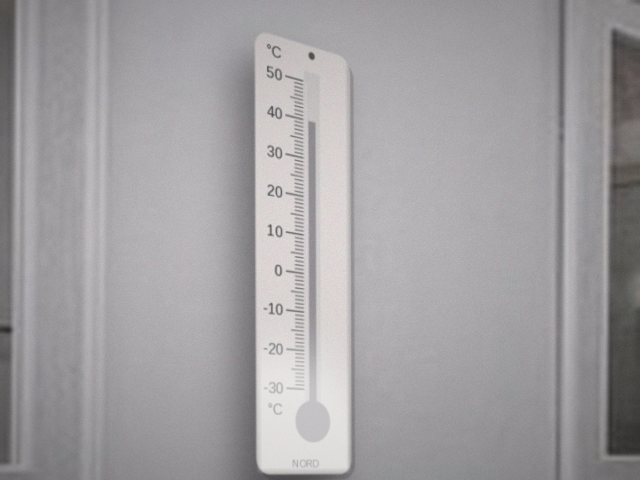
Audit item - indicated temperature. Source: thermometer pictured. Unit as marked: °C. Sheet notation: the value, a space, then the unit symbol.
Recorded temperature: 40 °C
